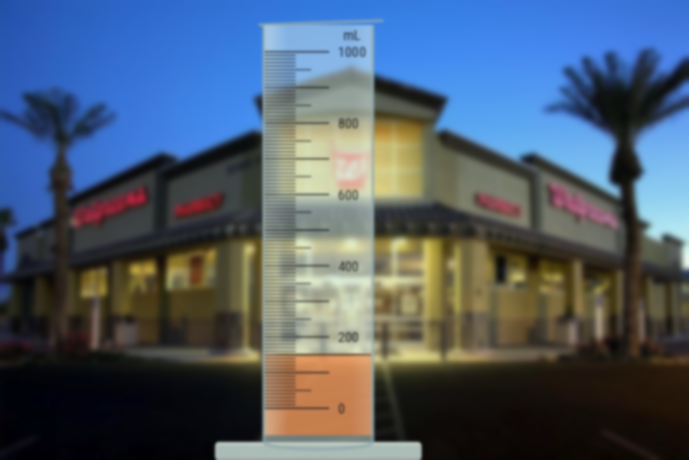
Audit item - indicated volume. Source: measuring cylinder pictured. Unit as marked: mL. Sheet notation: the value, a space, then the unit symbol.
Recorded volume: 150 mL
